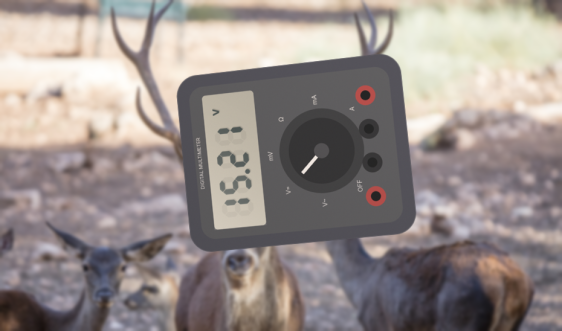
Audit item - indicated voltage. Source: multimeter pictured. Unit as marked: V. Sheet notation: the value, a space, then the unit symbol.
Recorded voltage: 15.21 V
